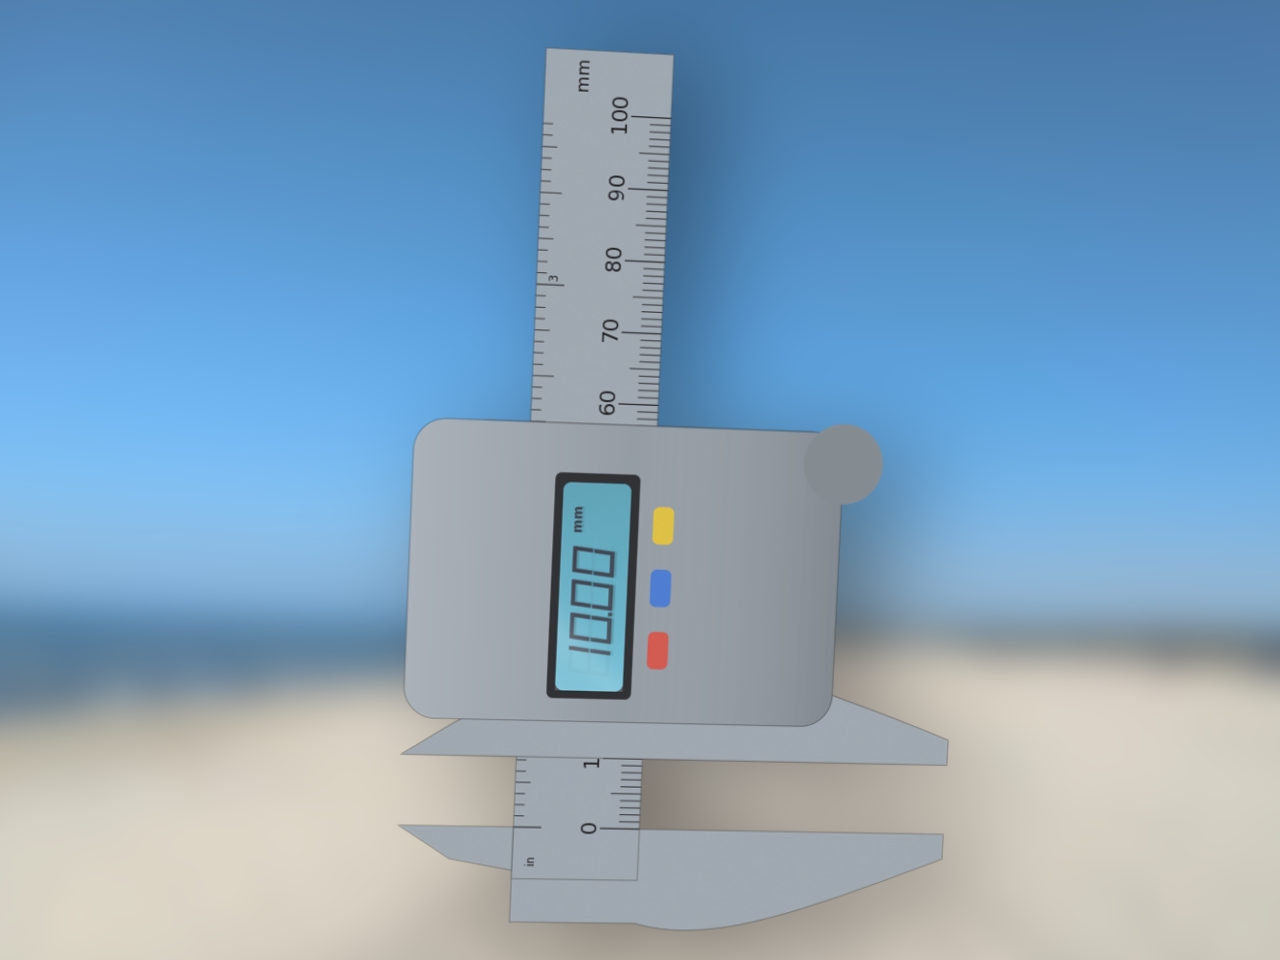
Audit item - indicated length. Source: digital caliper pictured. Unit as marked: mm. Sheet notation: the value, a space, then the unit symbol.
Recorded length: 10.00 mm
